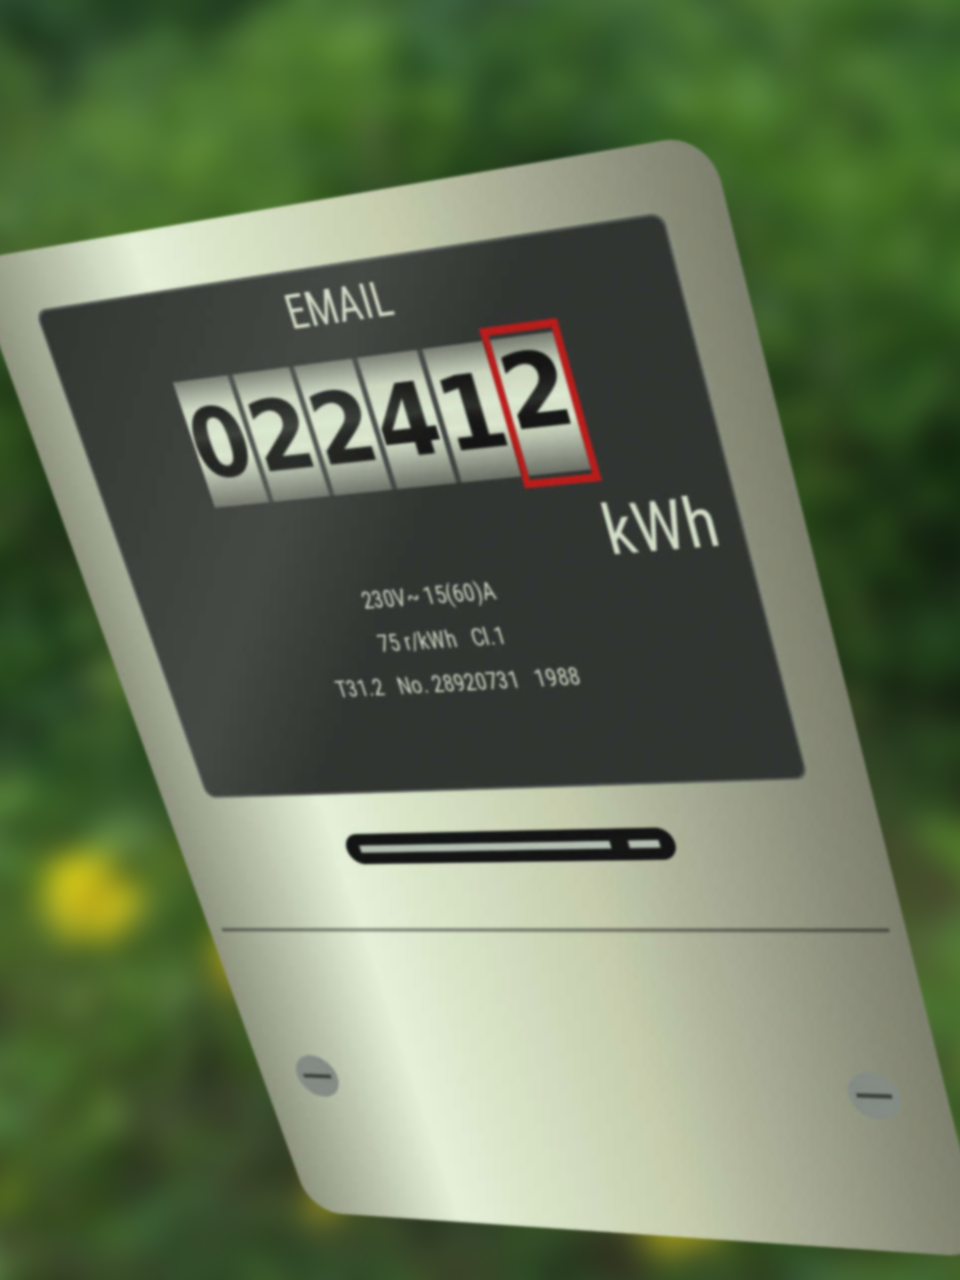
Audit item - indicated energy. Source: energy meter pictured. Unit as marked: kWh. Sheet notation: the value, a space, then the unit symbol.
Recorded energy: 2241.2 kWh
